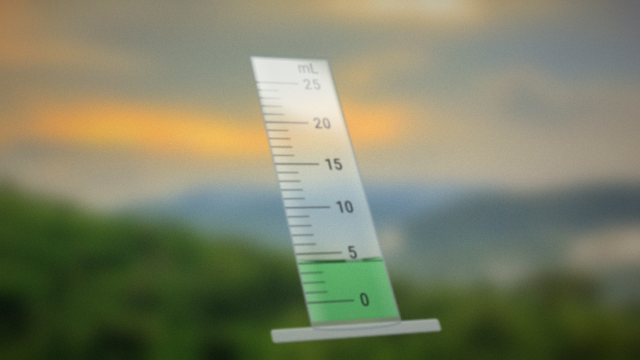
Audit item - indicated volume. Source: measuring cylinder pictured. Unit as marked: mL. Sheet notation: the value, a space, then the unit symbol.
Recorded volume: 4 mL
